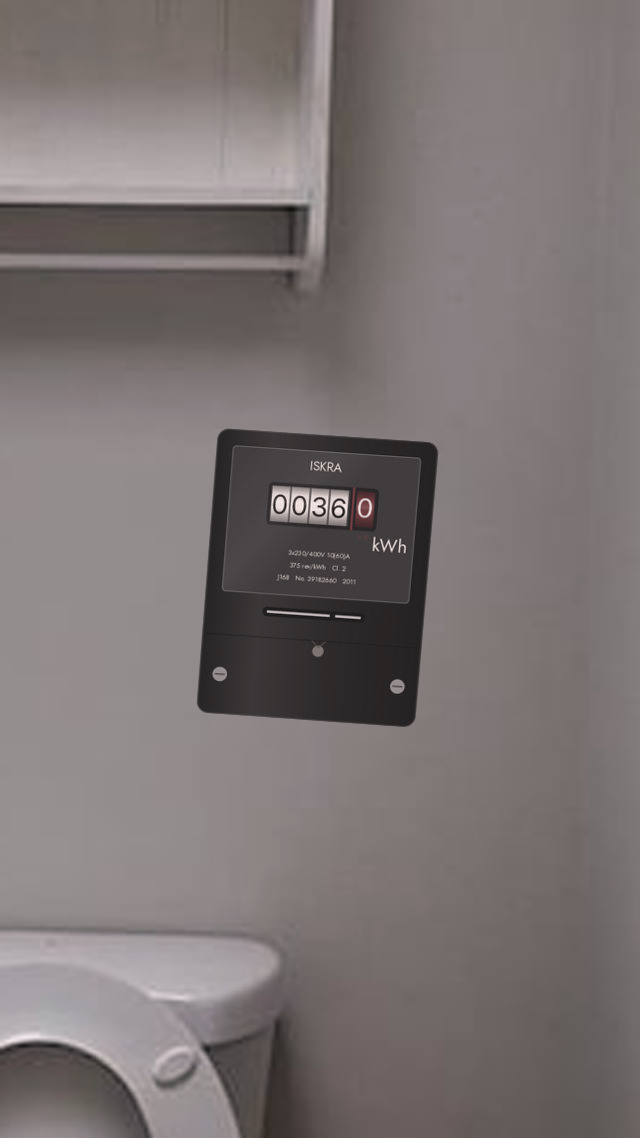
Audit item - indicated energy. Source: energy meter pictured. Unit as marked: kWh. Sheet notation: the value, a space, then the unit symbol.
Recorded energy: 36.0 kWh
